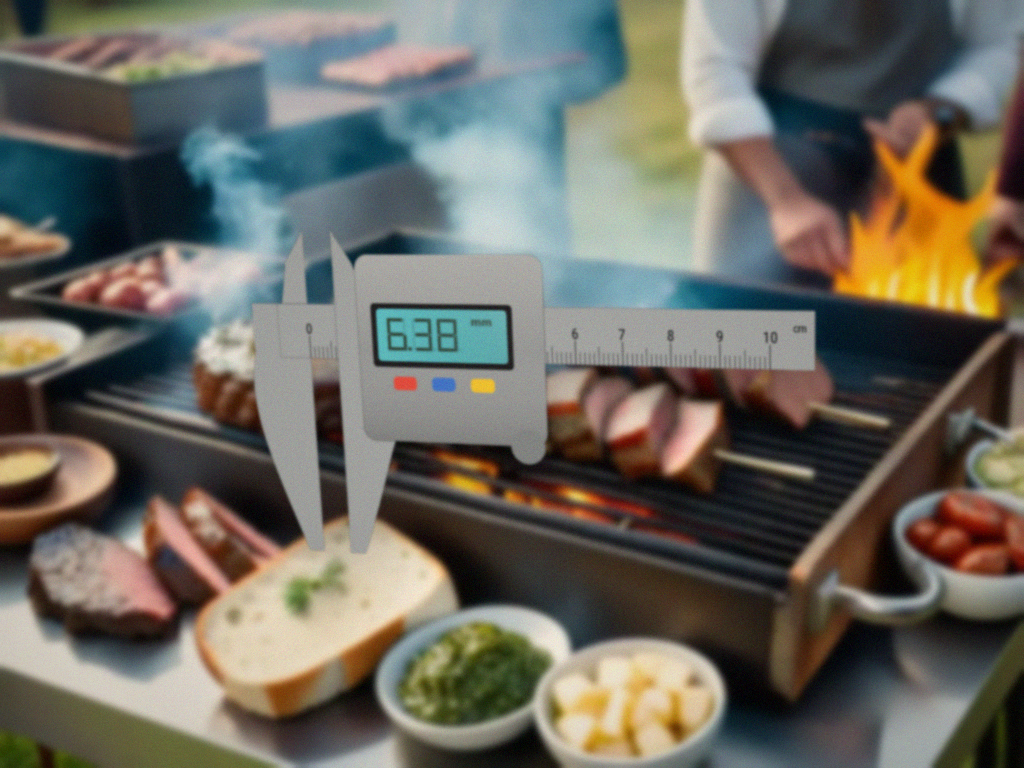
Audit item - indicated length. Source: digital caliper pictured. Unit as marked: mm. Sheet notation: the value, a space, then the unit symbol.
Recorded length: 6.38 mm
